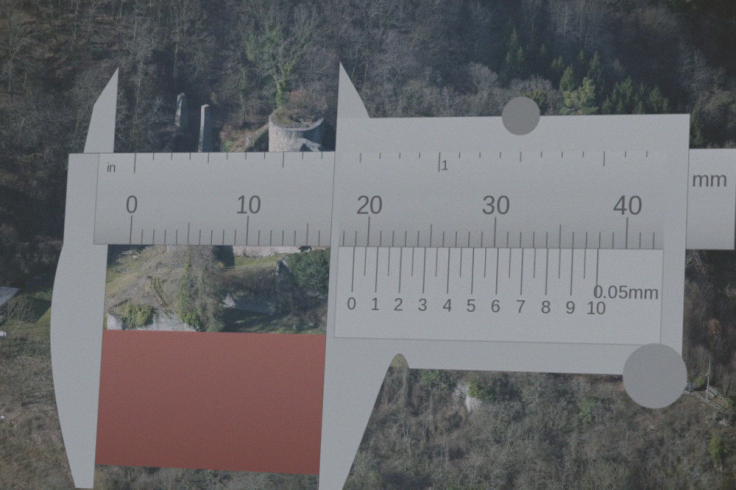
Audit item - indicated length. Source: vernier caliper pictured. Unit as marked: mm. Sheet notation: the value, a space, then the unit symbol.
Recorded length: 18.9 mm
